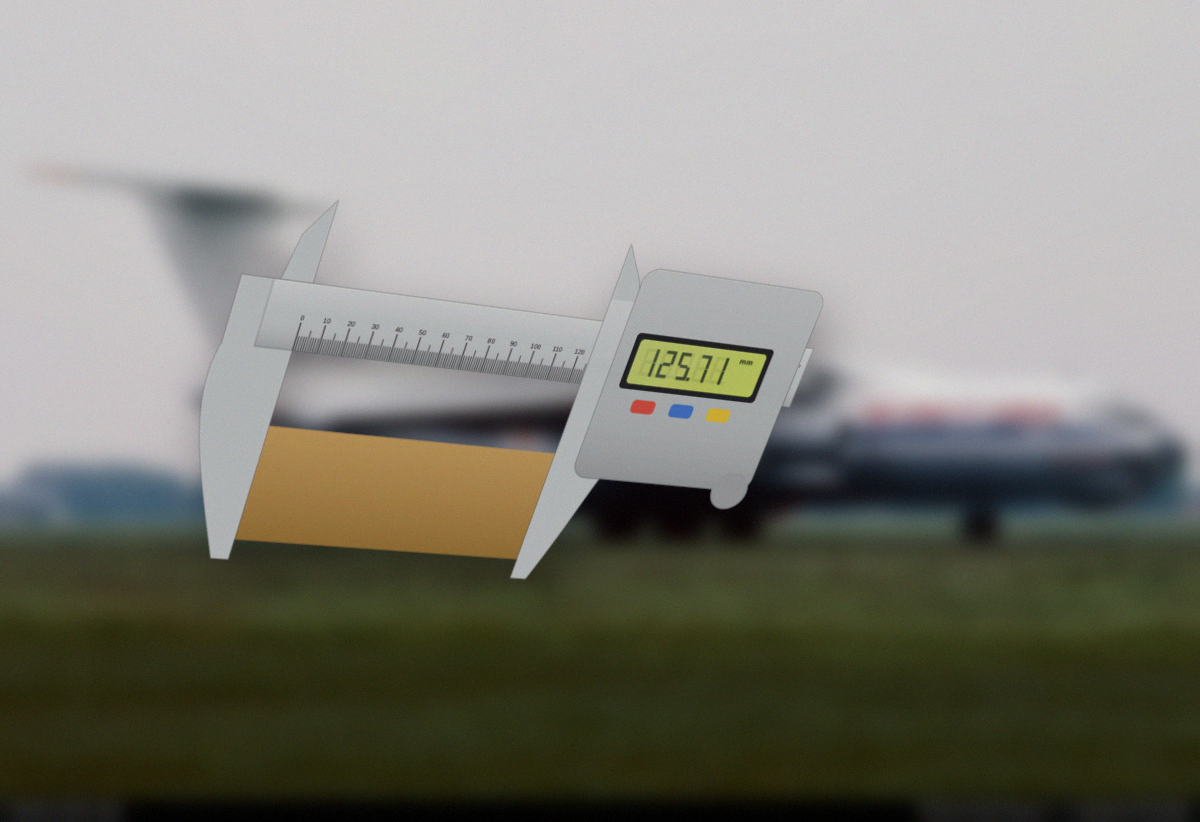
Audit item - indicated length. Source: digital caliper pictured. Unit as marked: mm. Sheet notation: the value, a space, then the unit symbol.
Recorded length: 125.71 mm
